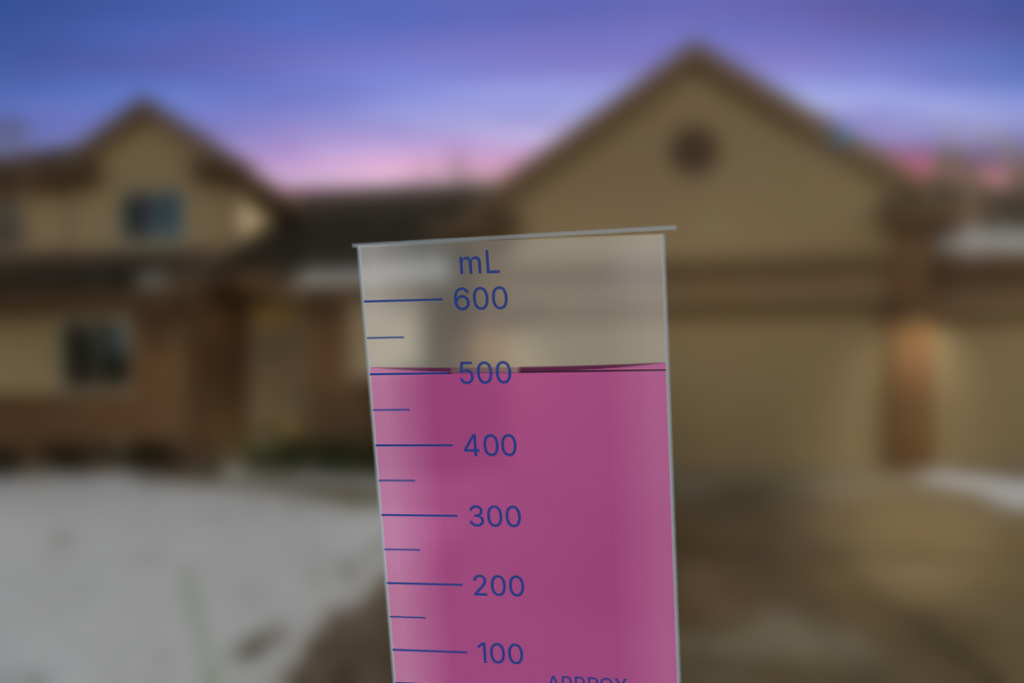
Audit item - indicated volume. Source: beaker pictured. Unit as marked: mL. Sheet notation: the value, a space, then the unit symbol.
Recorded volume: 500 mL
